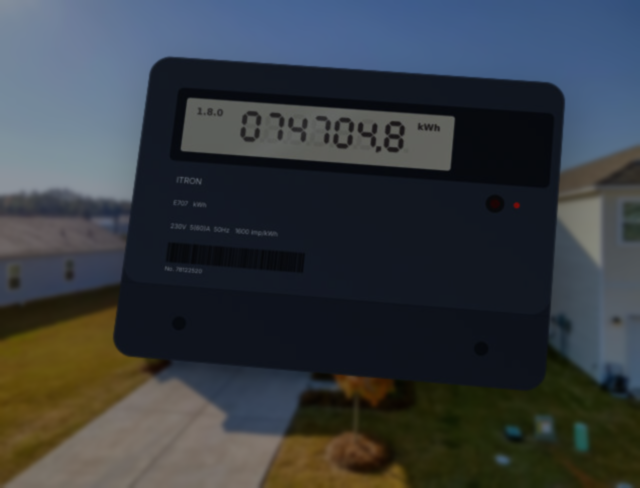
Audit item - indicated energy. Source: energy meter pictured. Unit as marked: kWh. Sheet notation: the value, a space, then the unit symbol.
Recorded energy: 74704.8 kWh
